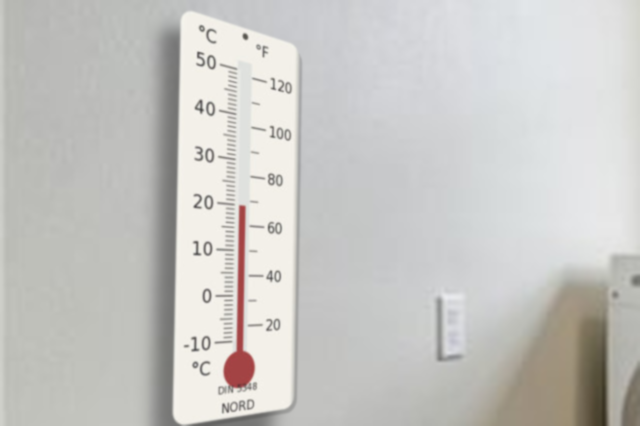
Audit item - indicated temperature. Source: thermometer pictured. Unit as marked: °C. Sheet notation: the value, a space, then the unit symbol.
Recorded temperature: 20 °C
